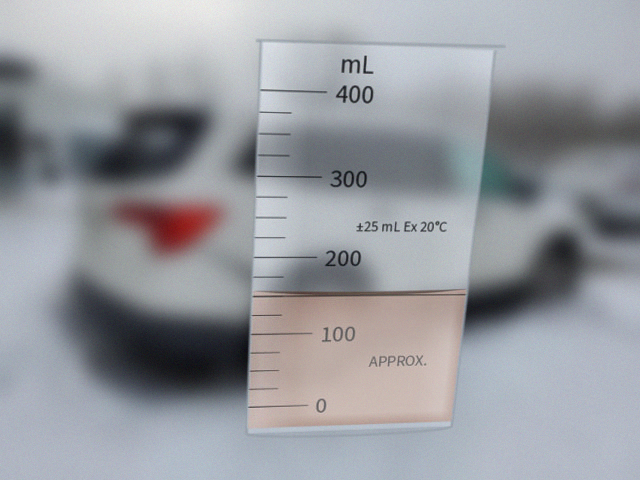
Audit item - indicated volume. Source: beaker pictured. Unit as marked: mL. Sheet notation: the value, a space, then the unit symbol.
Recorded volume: 150 mL
